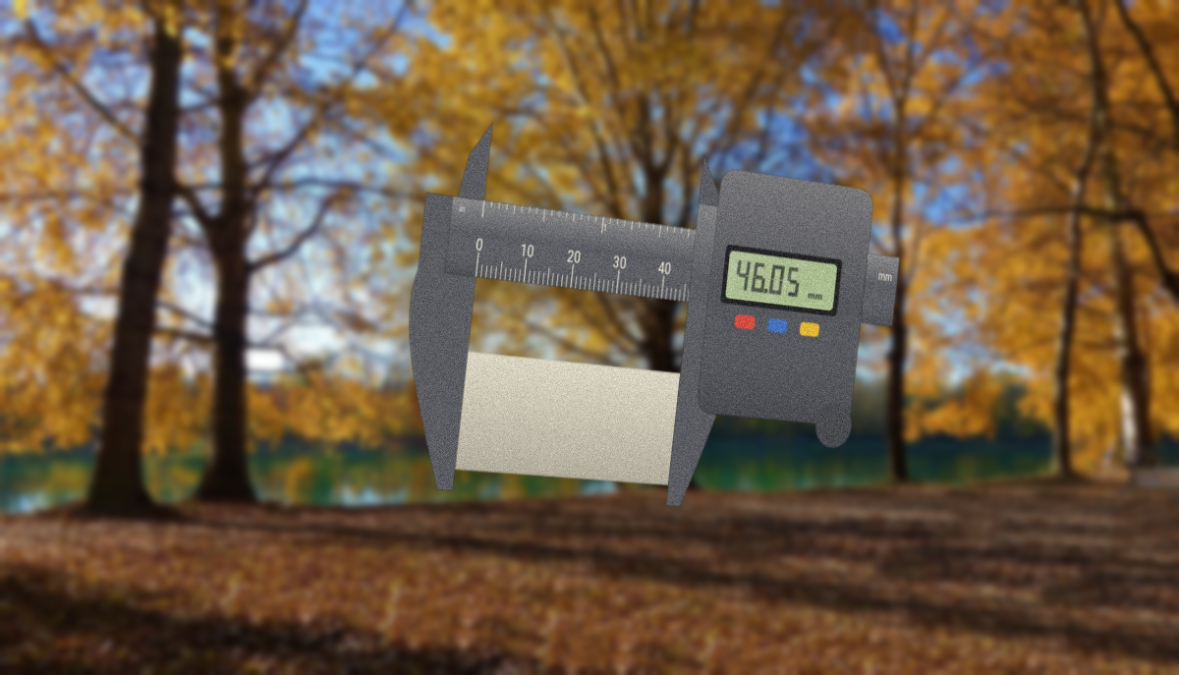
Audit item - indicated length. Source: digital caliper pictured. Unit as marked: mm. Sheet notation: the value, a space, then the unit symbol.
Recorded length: 46.05 mm
